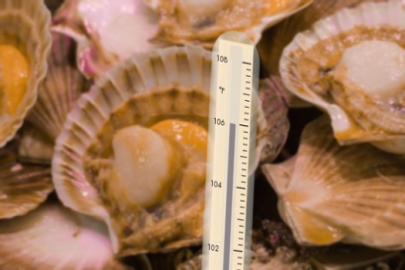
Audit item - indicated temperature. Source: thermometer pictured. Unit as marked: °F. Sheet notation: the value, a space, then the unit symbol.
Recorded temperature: 106 °F
